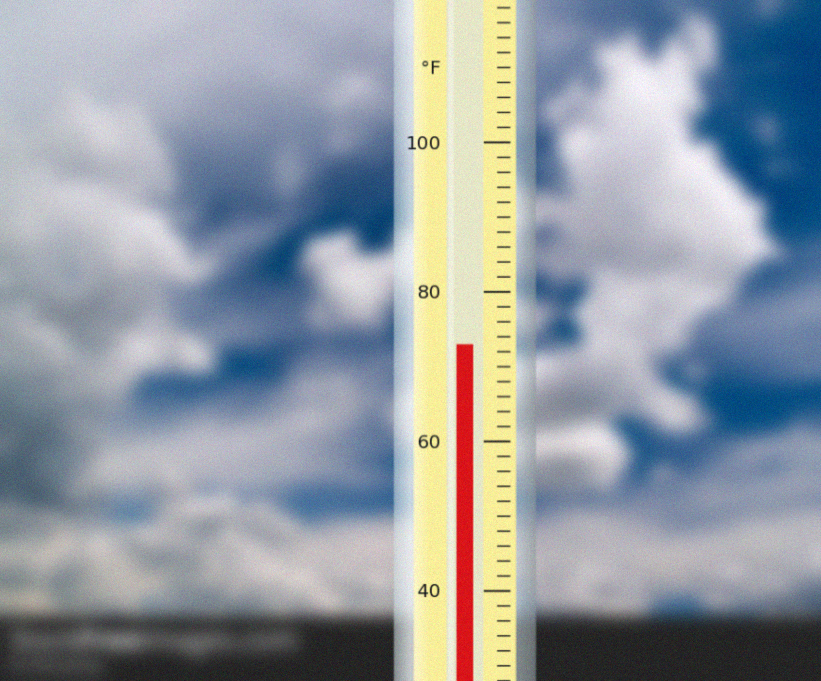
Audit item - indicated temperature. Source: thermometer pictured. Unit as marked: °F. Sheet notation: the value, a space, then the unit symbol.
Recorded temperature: 73 °F
